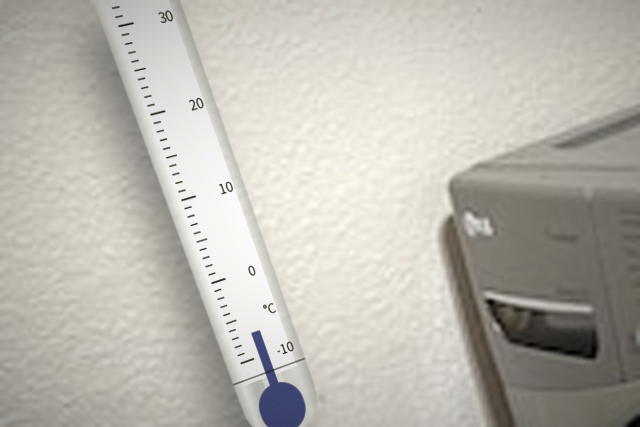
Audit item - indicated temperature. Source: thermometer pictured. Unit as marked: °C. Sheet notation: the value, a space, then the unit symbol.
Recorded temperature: -7 °C
